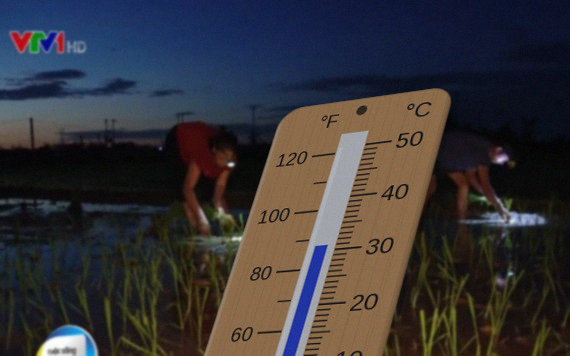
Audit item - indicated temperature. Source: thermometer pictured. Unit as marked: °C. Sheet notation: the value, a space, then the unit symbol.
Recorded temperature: 31 °C
